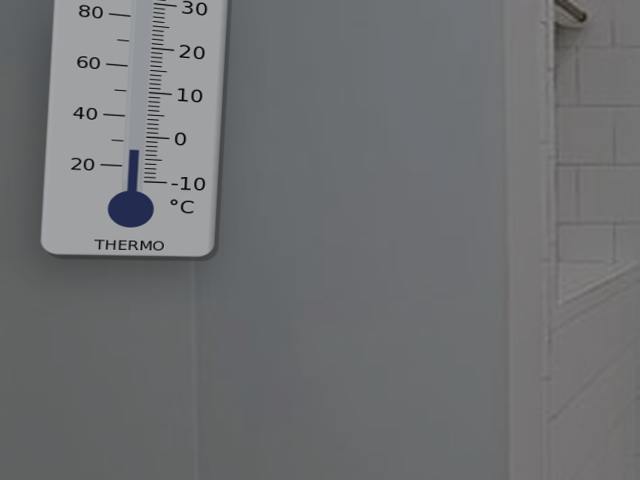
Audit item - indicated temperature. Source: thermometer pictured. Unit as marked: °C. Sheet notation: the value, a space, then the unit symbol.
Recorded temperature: -3 °C
